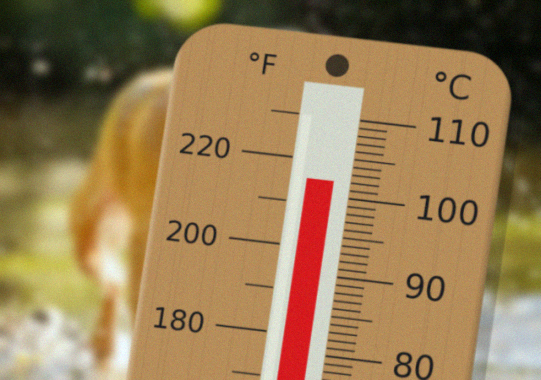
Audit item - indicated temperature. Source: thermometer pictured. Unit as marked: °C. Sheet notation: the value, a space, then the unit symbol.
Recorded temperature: 102 °C
